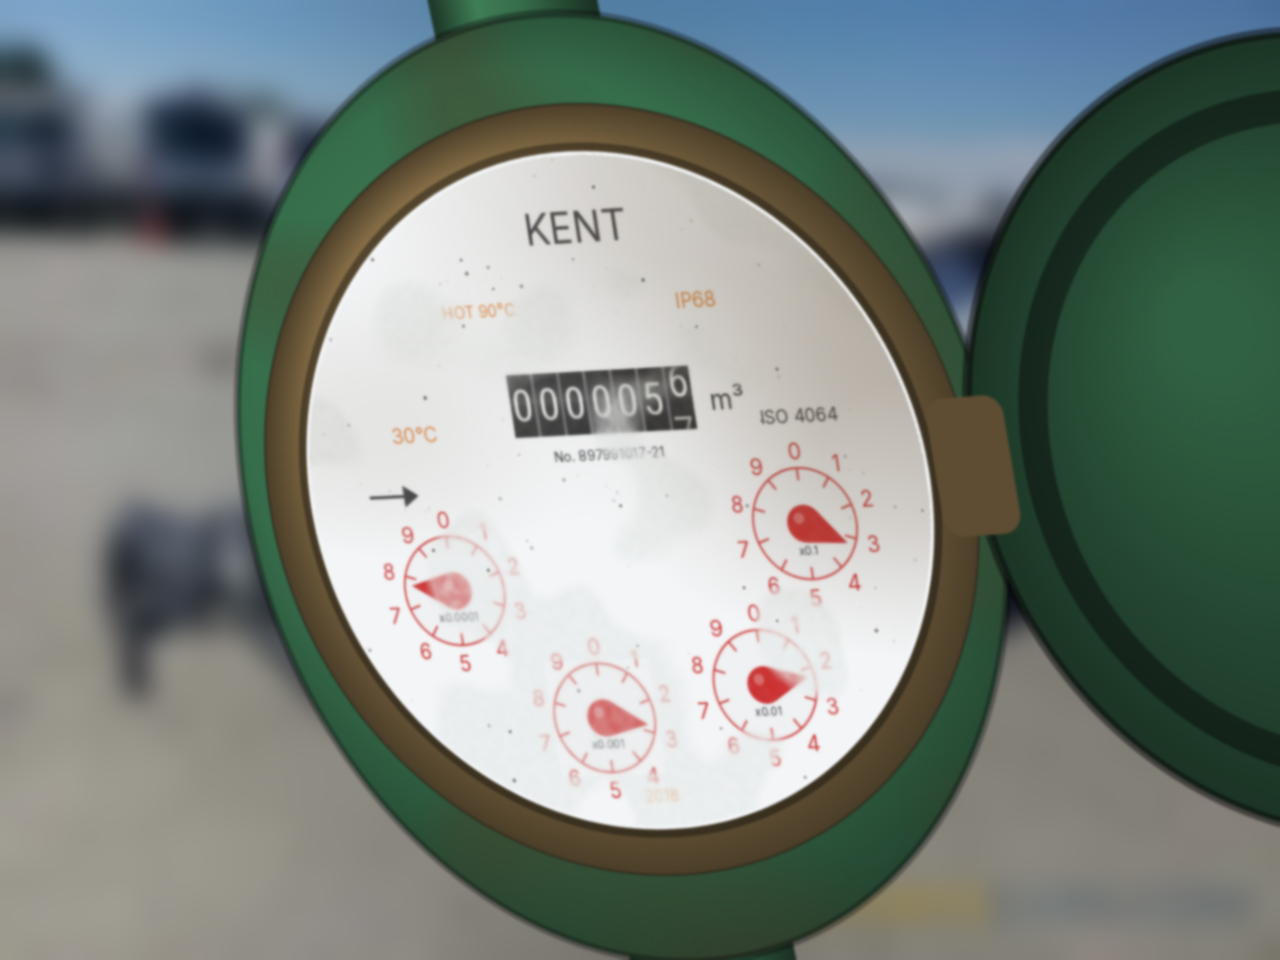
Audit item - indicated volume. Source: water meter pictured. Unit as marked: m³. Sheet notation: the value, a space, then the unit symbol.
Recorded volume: 56.3227 m³
